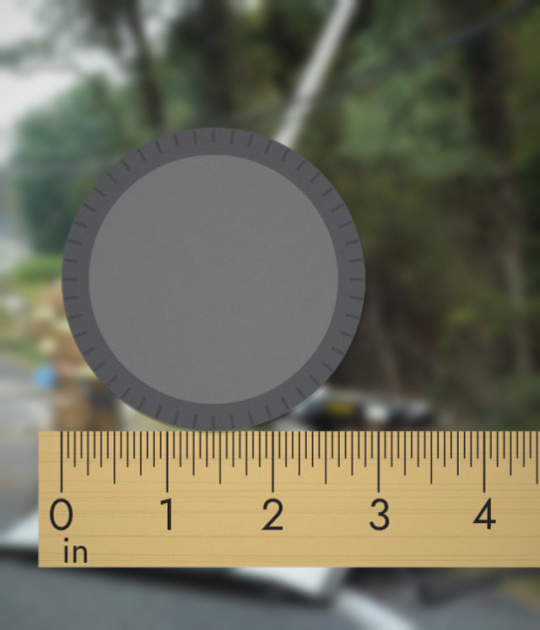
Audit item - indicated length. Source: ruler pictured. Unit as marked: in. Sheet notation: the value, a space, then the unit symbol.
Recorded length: 2.875 in
